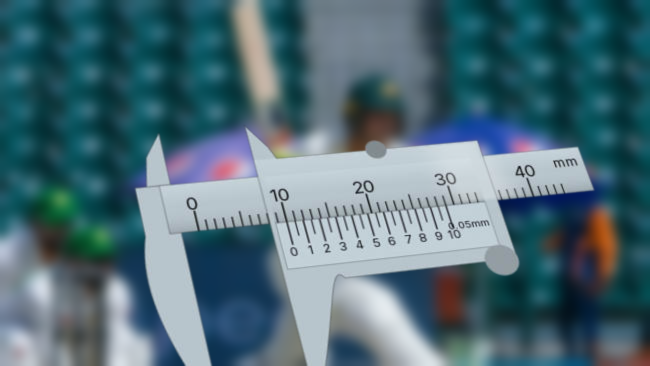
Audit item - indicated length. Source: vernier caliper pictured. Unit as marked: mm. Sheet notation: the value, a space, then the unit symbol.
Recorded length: 10.0 mm
